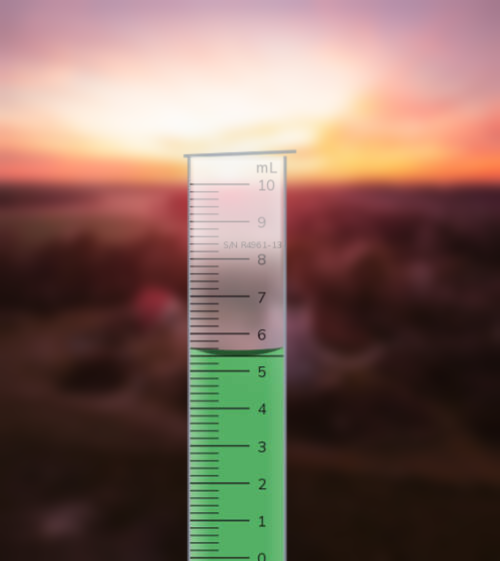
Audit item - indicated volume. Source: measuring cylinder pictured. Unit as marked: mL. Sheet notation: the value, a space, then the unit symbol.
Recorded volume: 5.4 mL
